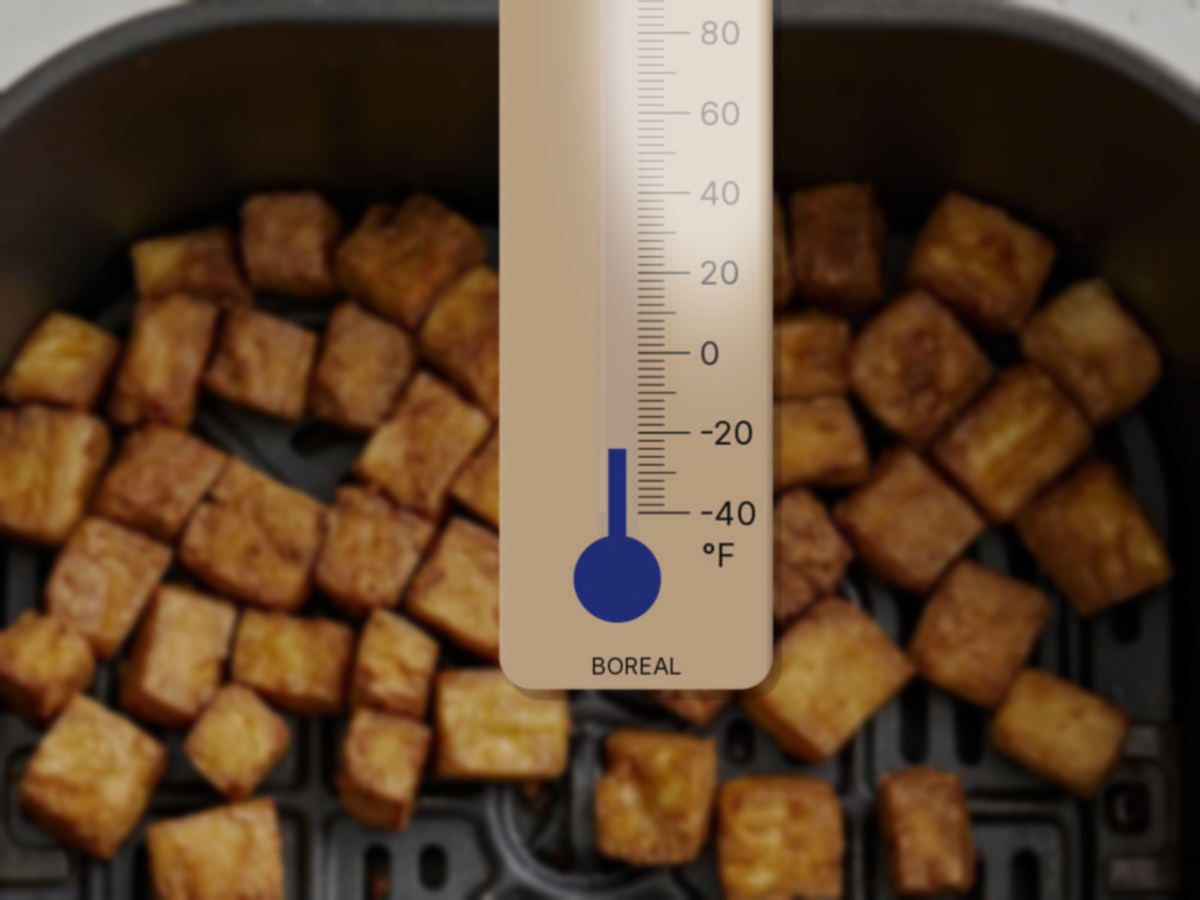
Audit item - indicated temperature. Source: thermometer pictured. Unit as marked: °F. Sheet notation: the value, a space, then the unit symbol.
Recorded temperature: -24 °F
